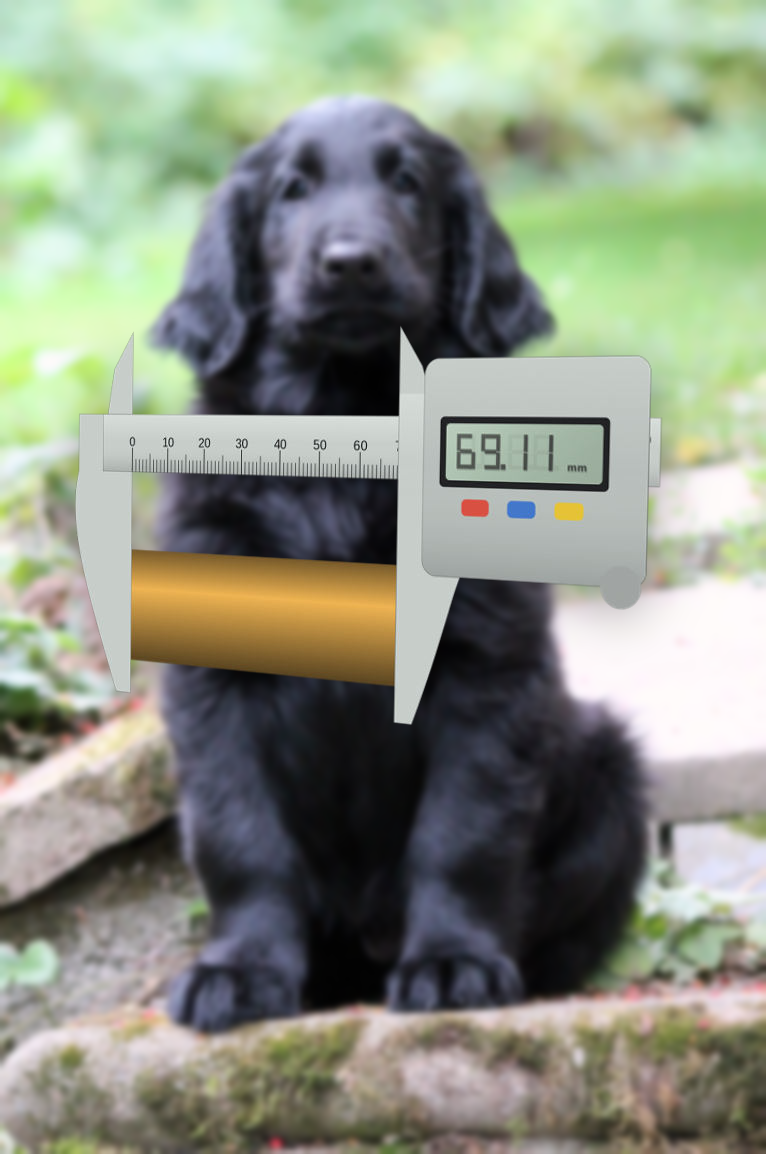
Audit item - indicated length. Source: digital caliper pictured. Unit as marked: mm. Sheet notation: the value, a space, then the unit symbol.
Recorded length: 69.11 mm
